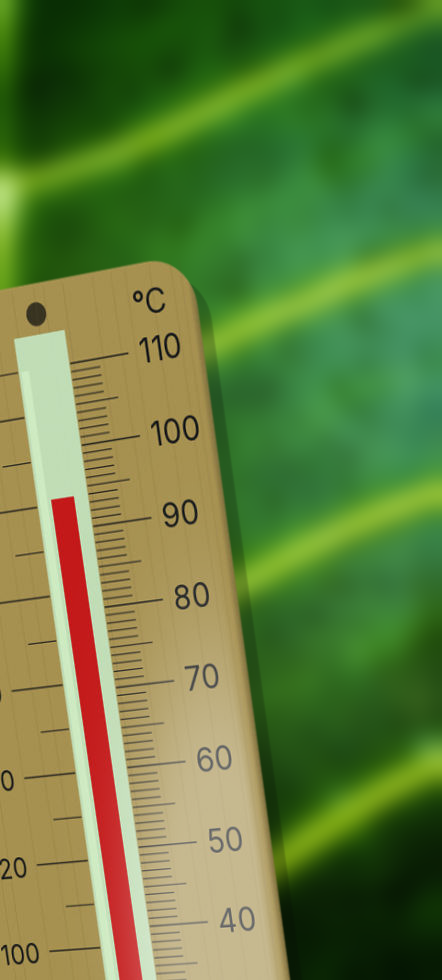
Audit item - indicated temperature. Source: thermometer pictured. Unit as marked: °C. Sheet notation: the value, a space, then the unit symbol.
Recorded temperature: 94 °C
